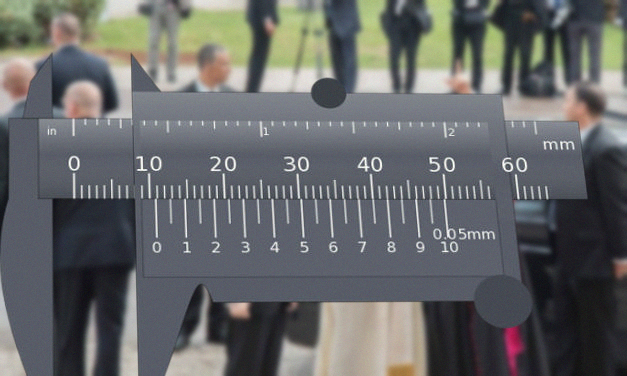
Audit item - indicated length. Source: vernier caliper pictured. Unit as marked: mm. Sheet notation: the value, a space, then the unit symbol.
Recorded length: 10.8 mm
